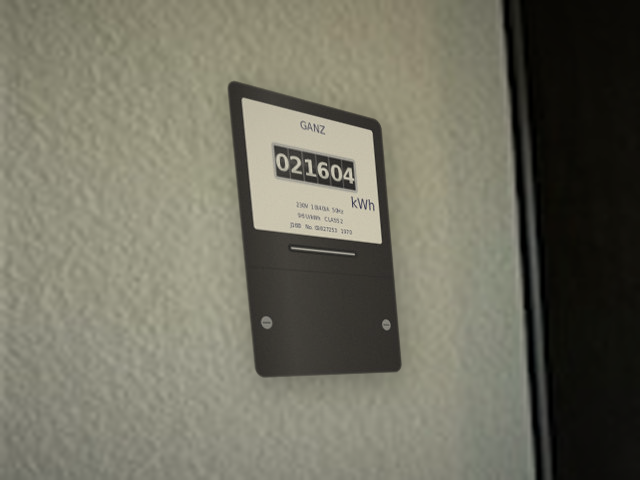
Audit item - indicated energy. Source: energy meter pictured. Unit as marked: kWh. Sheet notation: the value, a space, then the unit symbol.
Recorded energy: 21604 kWh
